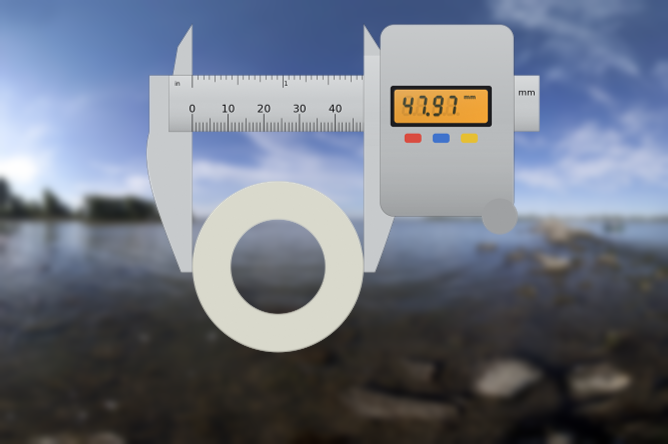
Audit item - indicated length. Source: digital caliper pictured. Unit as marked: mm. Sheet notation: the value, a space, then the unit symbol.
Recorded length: 47.97 mm
